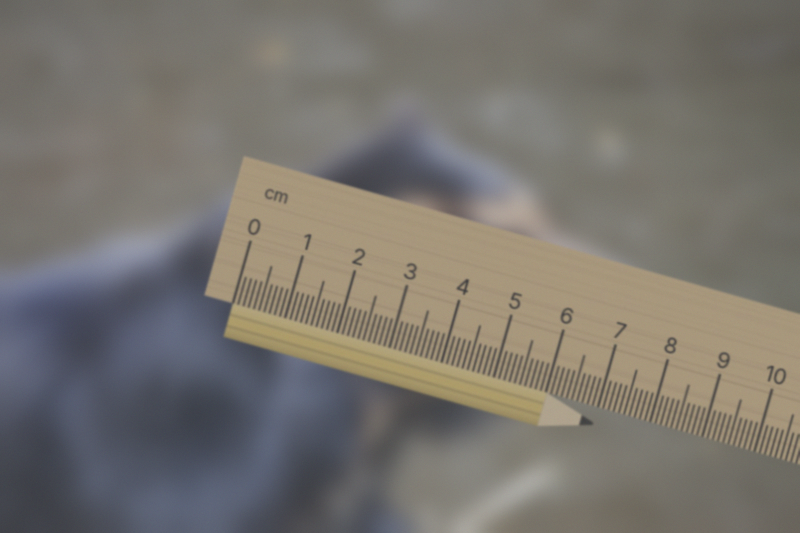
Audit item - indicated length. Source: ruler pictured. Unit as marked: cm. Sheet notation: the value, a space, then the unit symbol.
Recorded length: 7 cm
